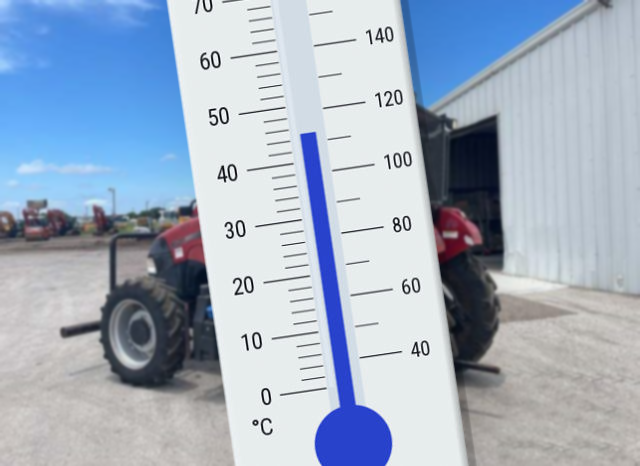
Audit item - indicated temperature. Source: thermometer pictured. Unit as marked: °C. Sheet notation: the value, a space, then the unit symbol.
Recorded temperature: 45 °C
